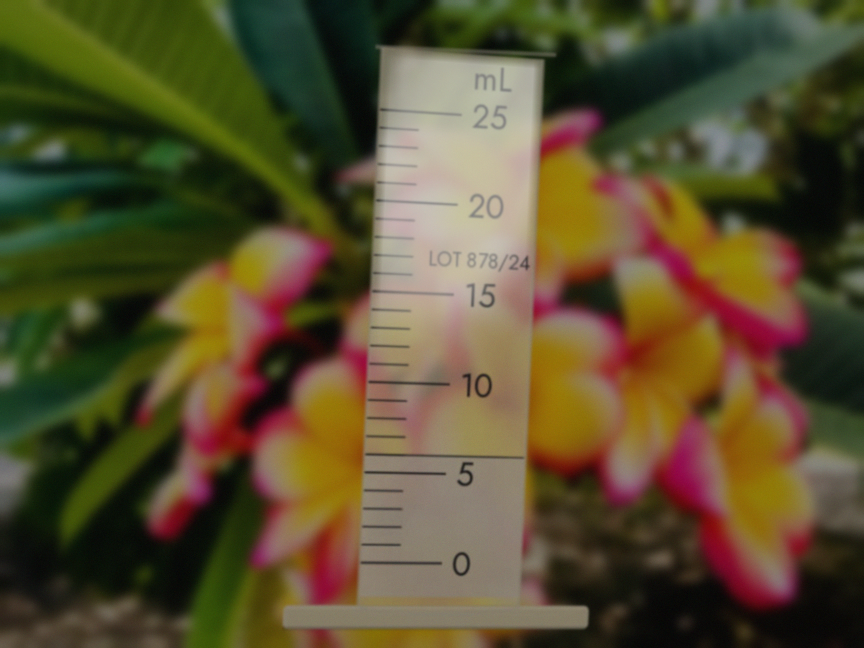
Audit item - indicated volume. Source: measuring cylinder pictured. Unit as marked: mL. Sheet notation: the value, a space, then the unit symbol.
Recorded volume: 6 mL
